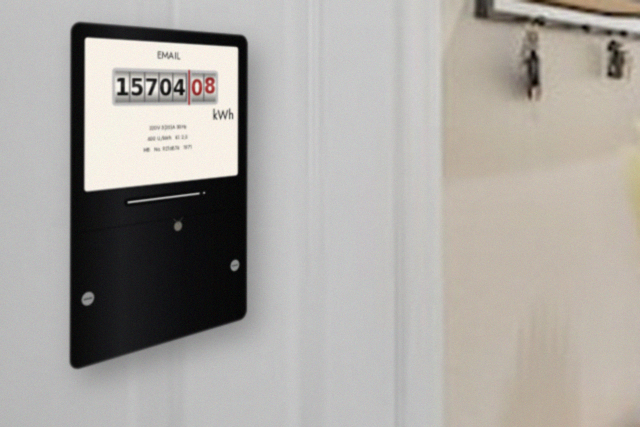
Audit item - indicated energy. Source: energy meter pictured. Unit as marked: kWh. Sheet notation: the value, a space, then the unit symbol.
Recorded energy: 15704.08 kWh
